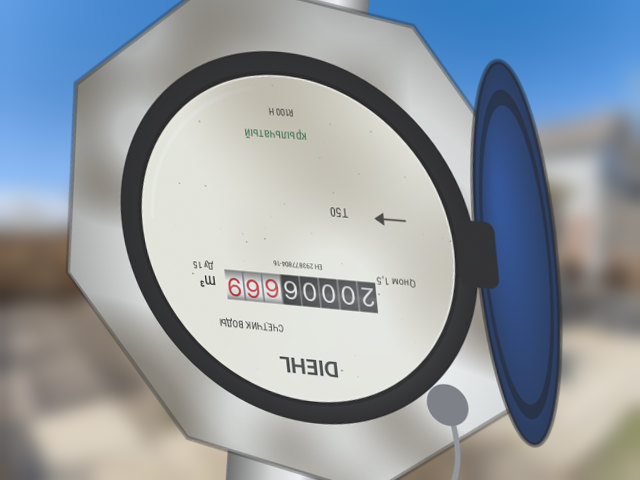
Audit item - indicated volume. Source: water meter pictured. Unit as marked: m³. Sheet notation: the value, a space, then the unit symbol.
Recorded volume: 20006.669 m³
